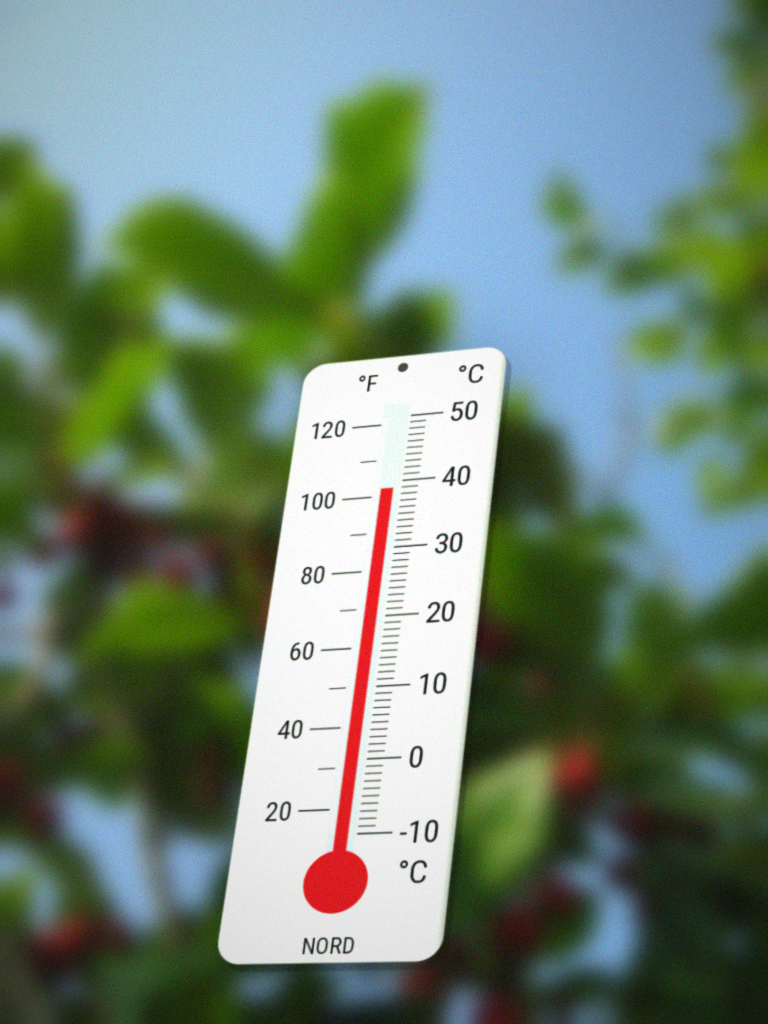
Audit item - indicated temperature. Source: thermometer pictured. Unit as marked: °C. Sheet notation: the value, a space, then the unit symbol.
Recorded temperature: 39 °C
